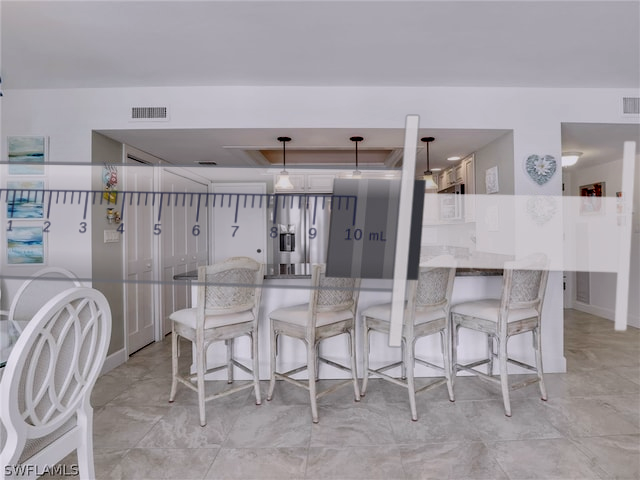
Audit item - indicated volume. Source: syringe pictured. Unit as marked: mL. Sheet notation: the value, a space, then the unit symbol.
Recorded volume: 9.4 mL
